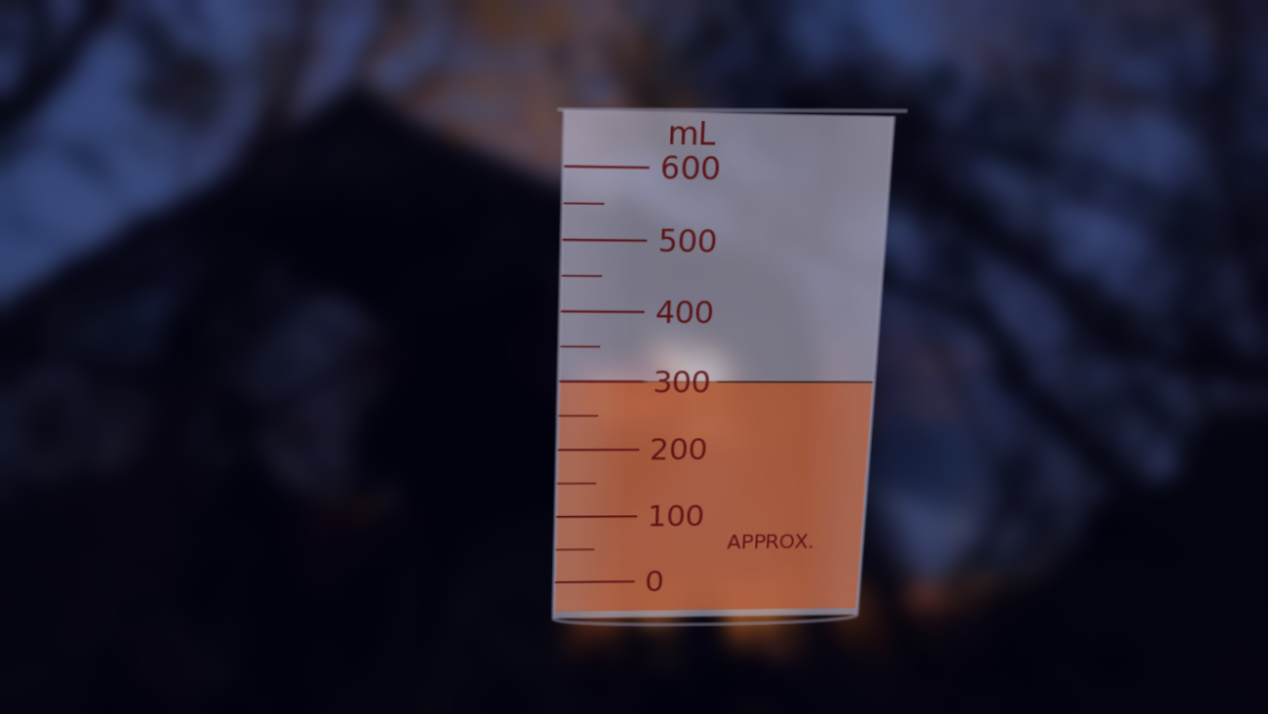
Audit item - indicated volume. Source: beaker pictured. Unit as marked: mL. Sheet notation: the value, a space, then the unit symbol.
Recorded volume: 300 mL
